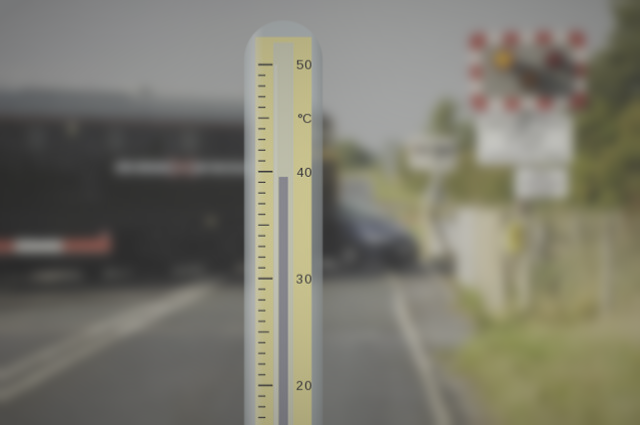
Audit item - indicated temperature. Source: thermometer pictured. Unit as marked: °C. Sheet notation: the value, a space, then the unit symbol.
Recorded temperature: 39.5 °C
